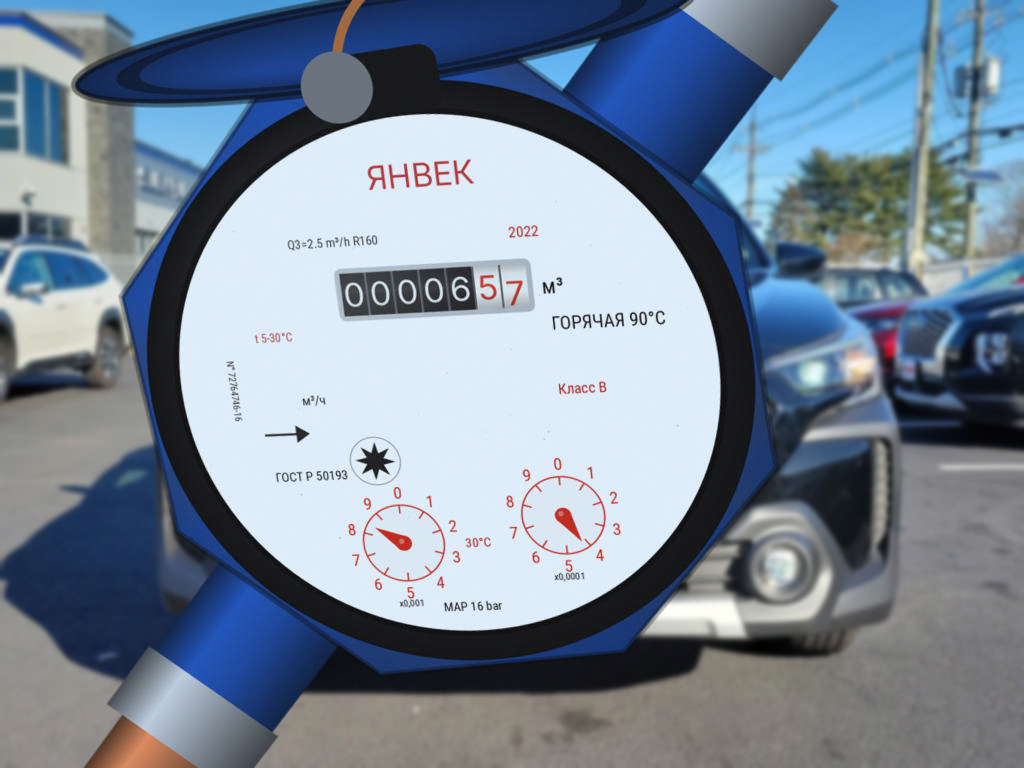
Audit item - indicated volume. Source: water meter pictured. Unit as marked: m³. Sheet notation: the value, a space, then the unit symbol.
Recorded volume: 6.5684 m³
